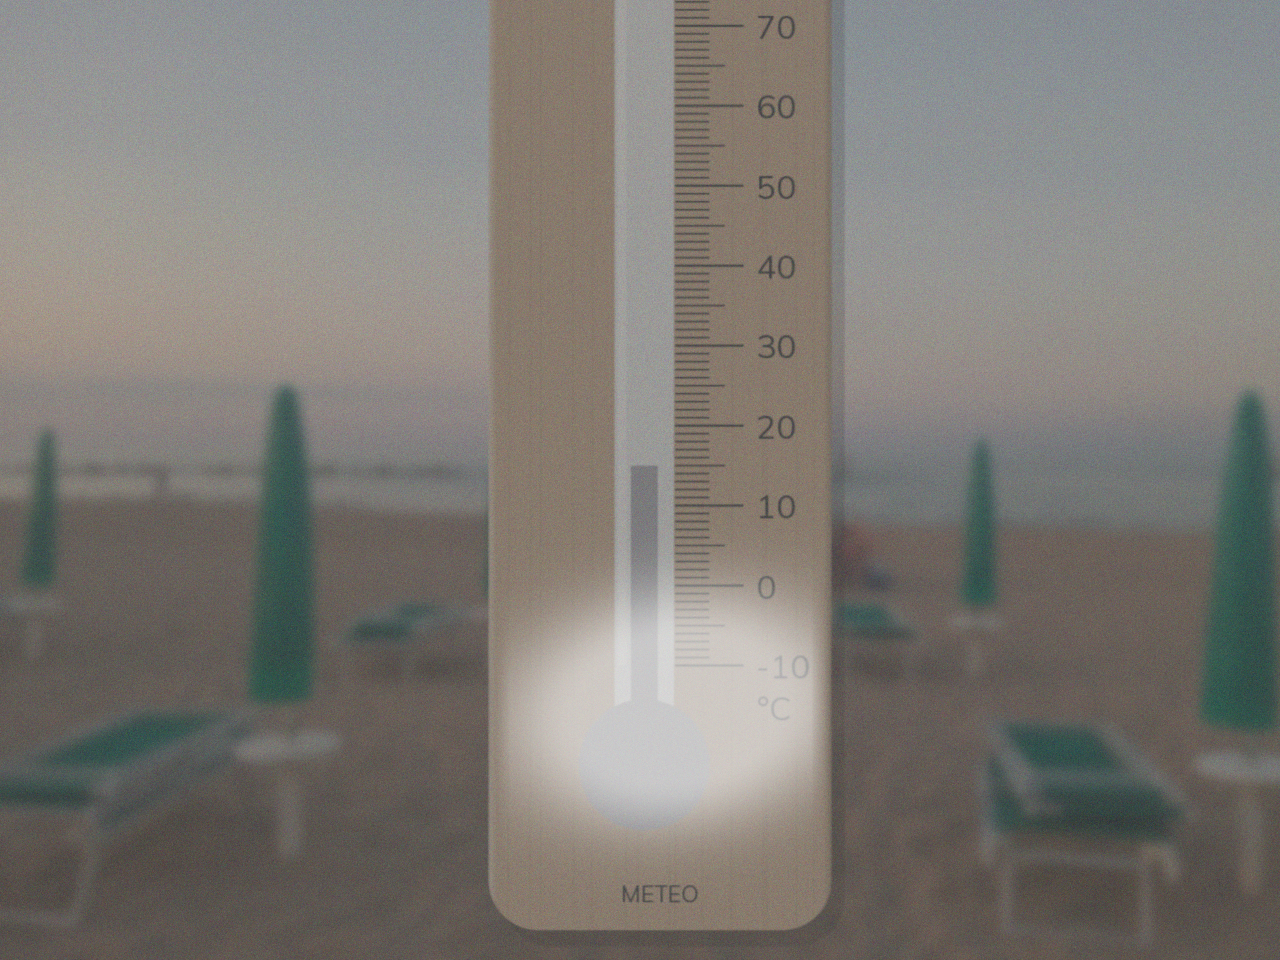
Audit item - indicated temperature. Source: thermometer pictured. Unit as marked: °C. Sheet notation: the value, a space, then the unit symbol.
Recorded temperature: 15 °C
